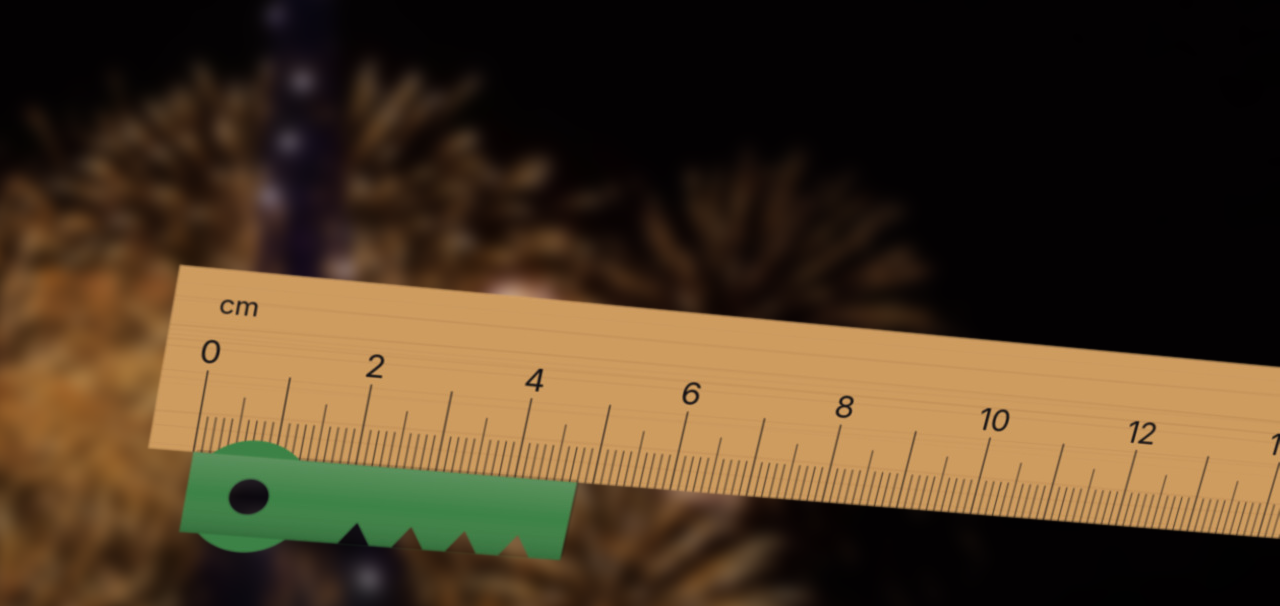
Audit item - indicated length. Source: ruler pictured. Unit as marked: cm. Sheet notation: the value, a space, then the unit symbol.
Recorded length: 4.8 cm
